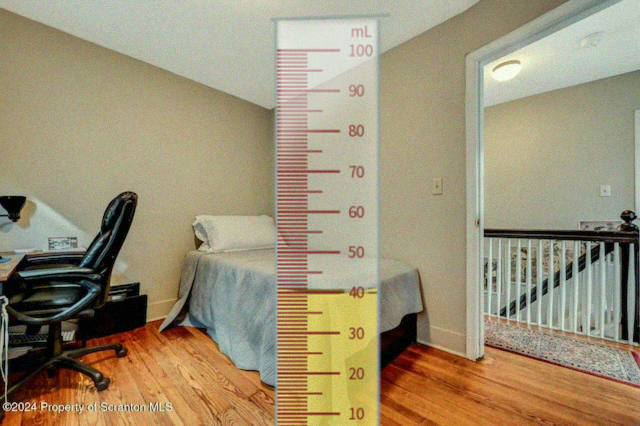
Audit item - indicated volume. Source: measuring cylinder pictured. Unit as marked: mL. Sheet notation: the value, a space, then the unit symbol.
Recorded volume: 40 mL
